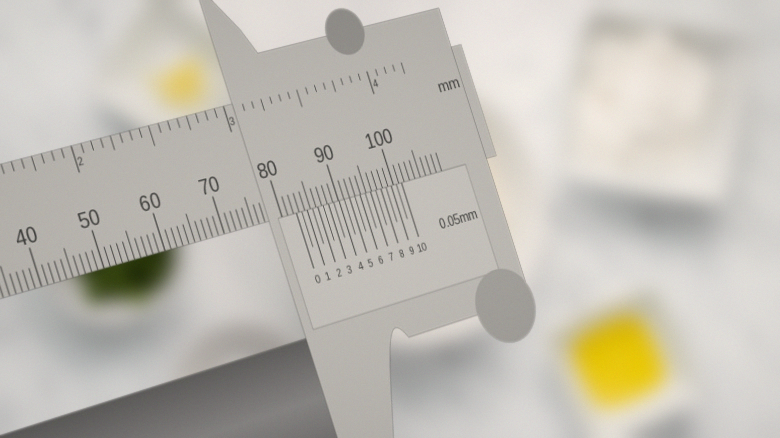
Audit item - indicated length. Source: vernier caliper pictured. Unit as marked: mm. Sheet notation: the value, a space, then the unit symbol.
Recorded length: 82.5 mm
